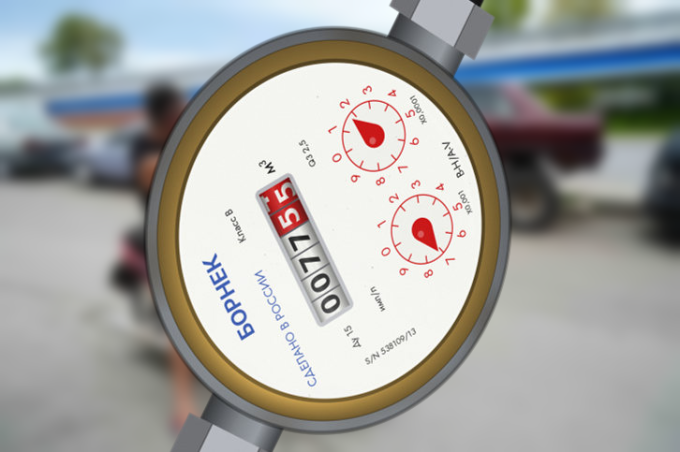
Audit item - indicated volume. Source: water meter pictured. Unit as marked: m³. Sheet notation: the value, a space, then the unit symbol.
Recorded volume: 77.5471 m³
